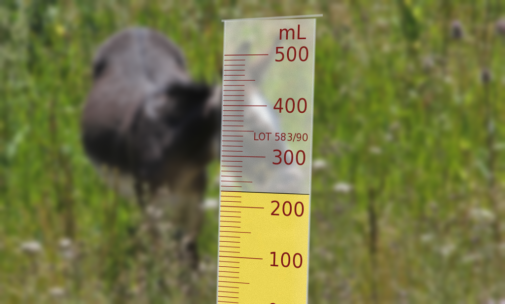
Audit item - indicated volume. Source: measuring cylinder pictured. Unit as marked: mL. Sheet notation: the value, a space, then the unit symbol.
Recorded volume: 230 mL
